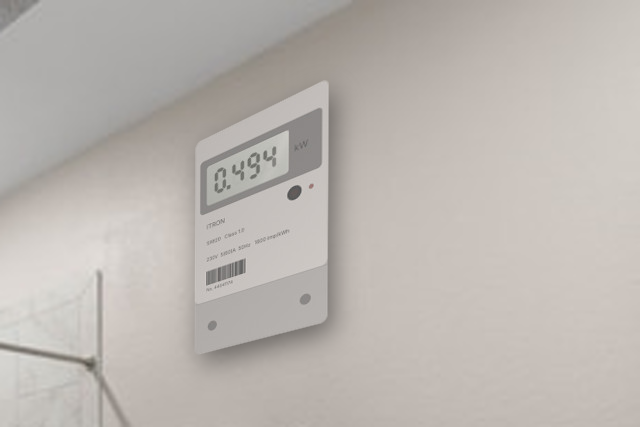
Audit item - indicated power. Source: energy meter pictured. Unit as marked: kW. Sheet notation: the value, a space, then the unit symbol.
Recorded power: 0.494 kW
